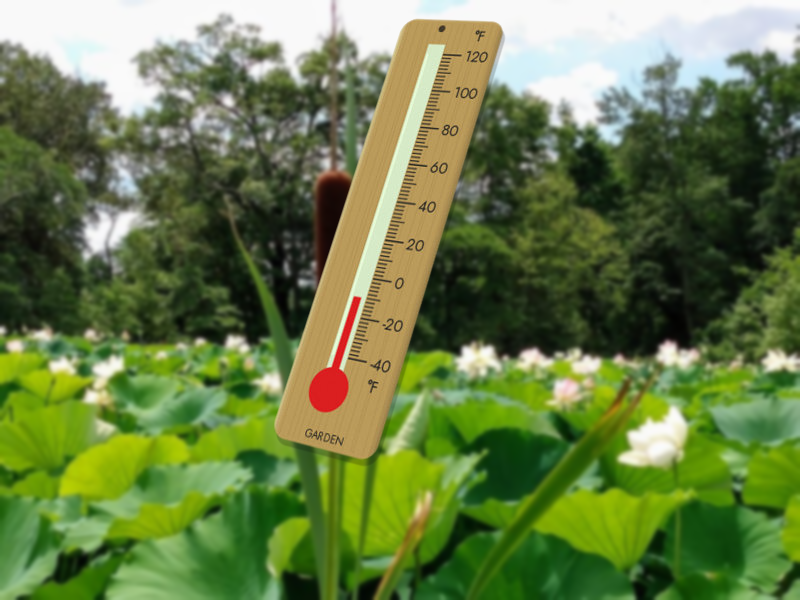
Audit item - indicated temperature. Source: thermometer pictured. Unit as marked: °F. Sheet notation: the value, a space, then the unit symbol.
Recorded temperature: -10 °F
